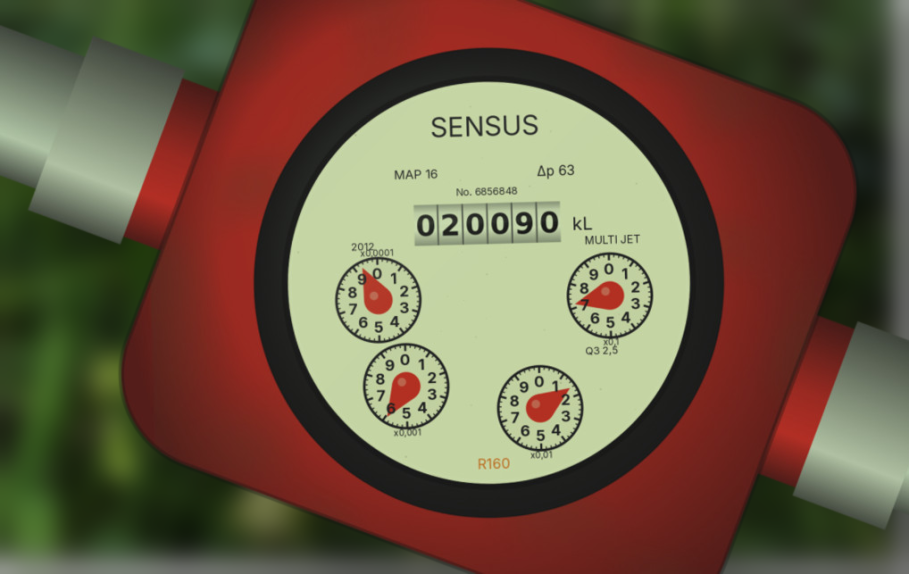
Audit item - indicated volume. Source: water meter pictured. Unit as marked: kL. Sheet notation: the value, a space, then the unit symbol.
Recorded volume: 20090.7159 kL
